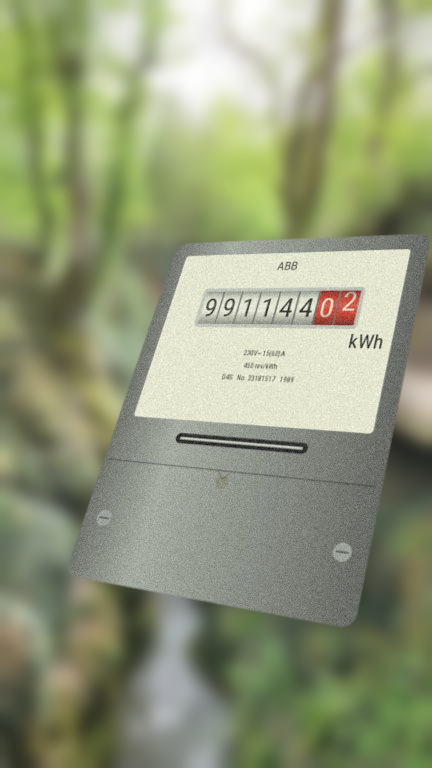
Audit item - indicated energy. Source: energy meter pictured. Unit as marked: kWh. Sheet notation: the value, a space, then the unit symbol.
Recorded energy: 991144.02 kWh
